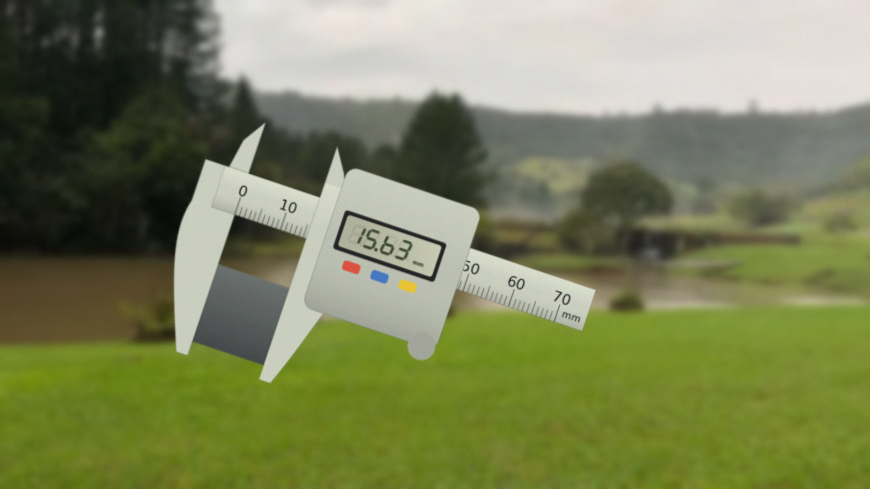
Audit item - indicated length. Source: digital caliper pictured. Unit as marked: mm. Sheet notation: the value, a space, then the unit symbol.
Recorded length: 15.63 mm
